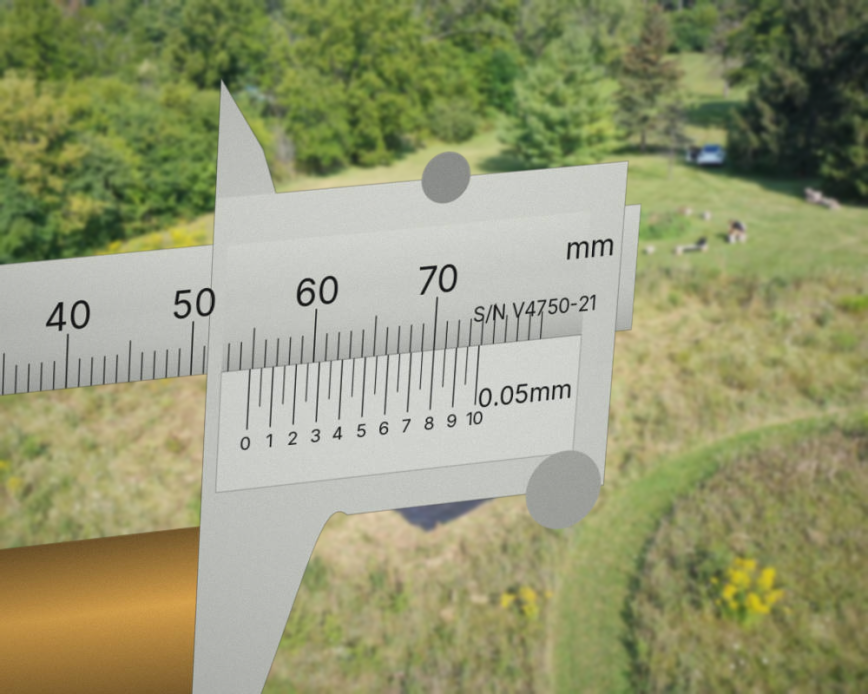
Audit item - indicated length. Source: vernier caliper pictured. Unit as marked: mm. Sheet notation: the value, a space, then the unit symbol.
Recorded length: 54.8 mm
